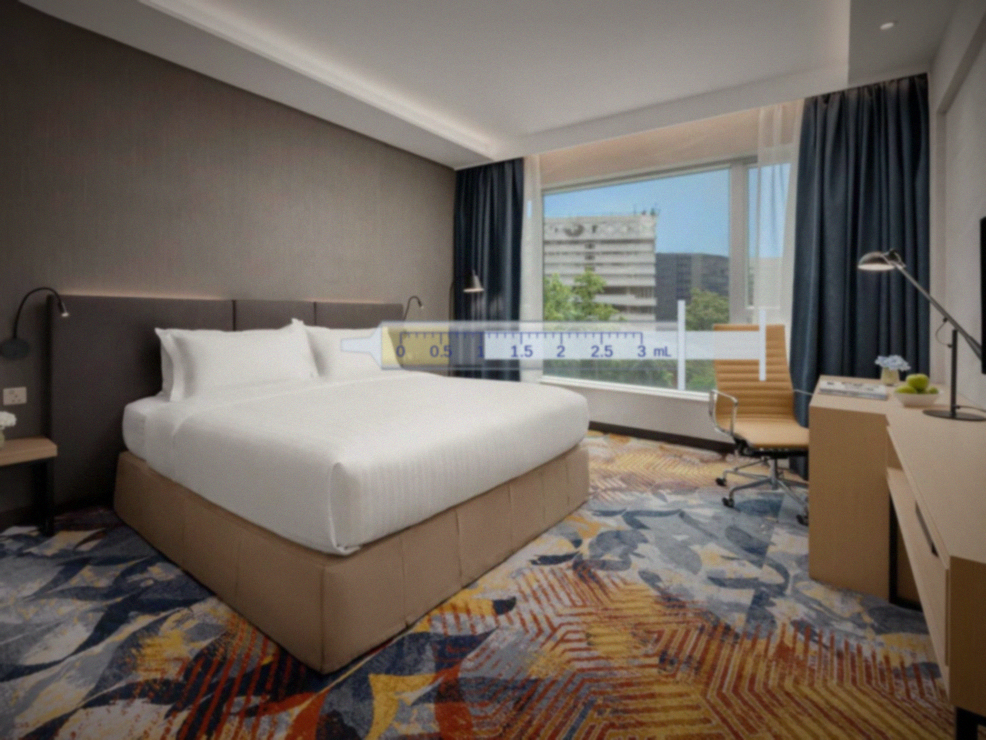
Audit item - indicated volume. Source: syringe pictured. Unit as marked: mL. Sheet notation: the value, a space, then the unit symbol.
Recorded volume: 0.6 mL
